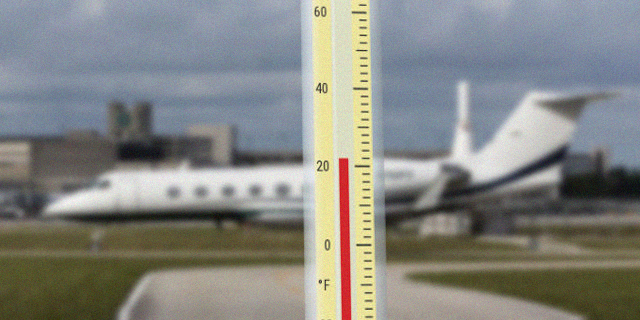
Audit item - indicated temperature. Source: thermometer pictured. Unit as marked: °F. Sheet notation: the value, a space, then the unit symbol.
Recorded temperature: 22 °F
